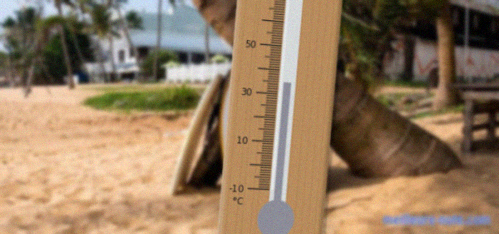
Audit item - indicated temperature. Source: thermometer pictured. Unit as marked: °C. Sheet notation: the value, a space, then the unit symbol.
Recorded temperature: 35 °C
